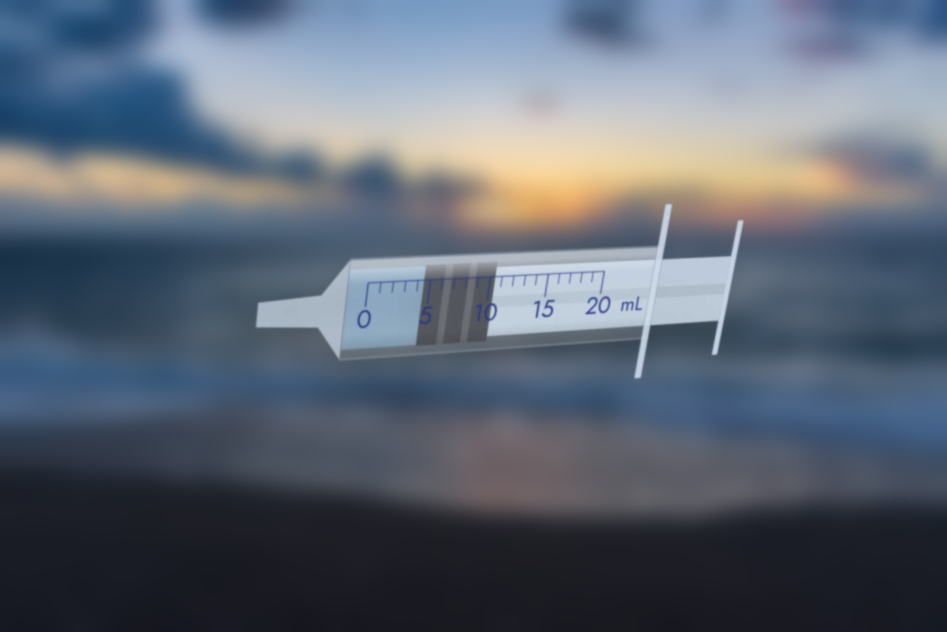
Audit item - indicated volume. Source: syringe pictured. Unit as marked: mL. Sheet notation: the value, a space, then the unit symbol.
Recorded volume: 4.5 mL
